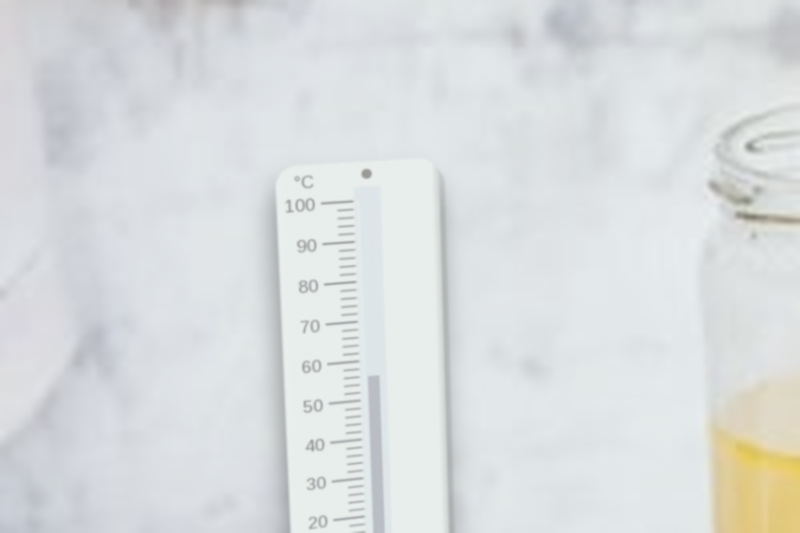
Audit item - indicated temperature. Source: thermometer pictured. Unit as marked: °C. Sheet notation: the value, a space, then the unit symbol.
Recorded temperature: 56 °C
